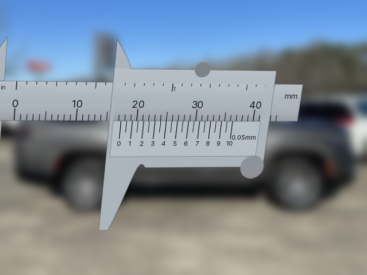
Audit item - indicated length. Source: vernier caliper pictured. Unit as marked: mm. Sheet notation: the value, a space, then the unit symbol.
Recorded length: 17.4 mm
